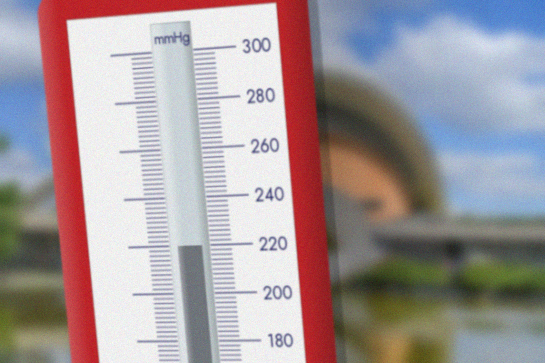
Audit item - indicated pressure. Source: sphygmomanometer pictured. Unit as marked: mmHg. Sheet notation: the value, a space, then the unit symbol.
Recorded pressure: 220 mmHg
